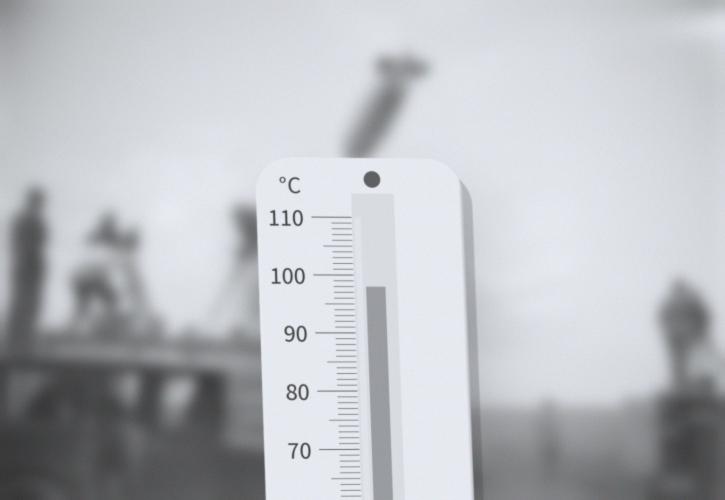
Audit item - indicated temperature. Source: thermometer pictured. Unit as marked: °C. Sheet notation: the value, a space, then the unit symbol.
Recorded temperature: 98 °C
